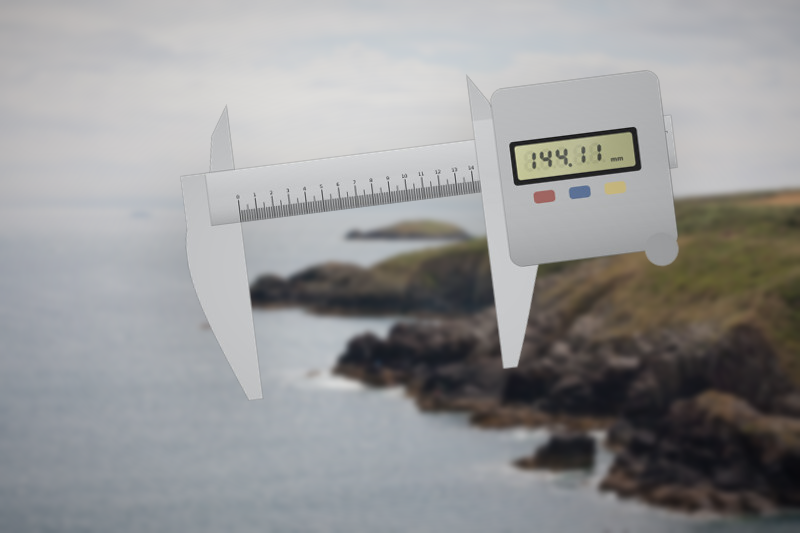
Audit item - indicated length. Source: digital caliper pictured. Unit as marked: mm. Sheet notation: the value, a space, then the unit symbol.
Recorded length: 144.11 mm
